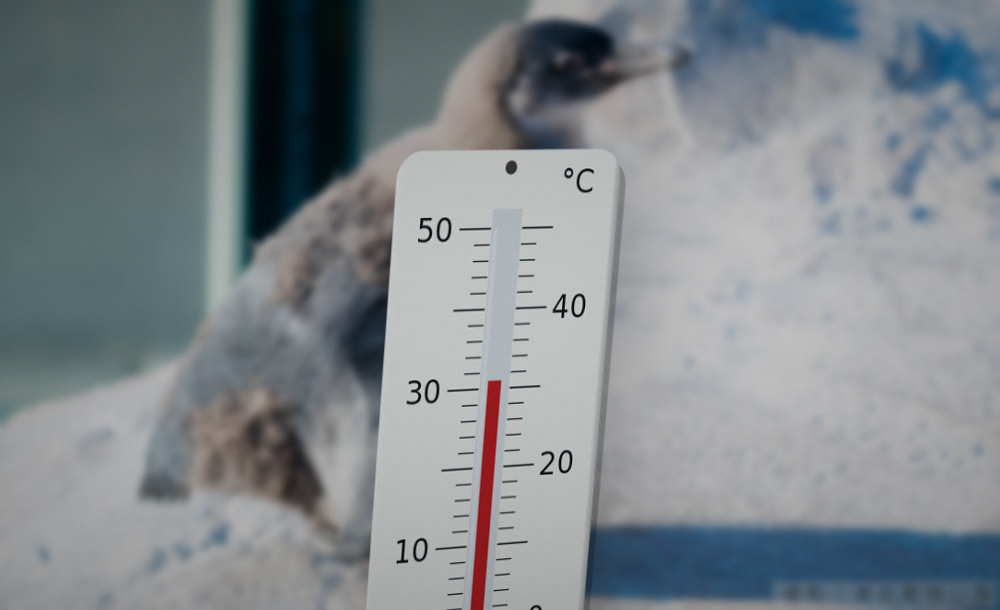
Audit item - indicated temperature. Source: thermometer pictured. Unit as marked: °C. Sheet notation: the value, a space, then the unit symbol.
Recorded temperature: 31 °C
